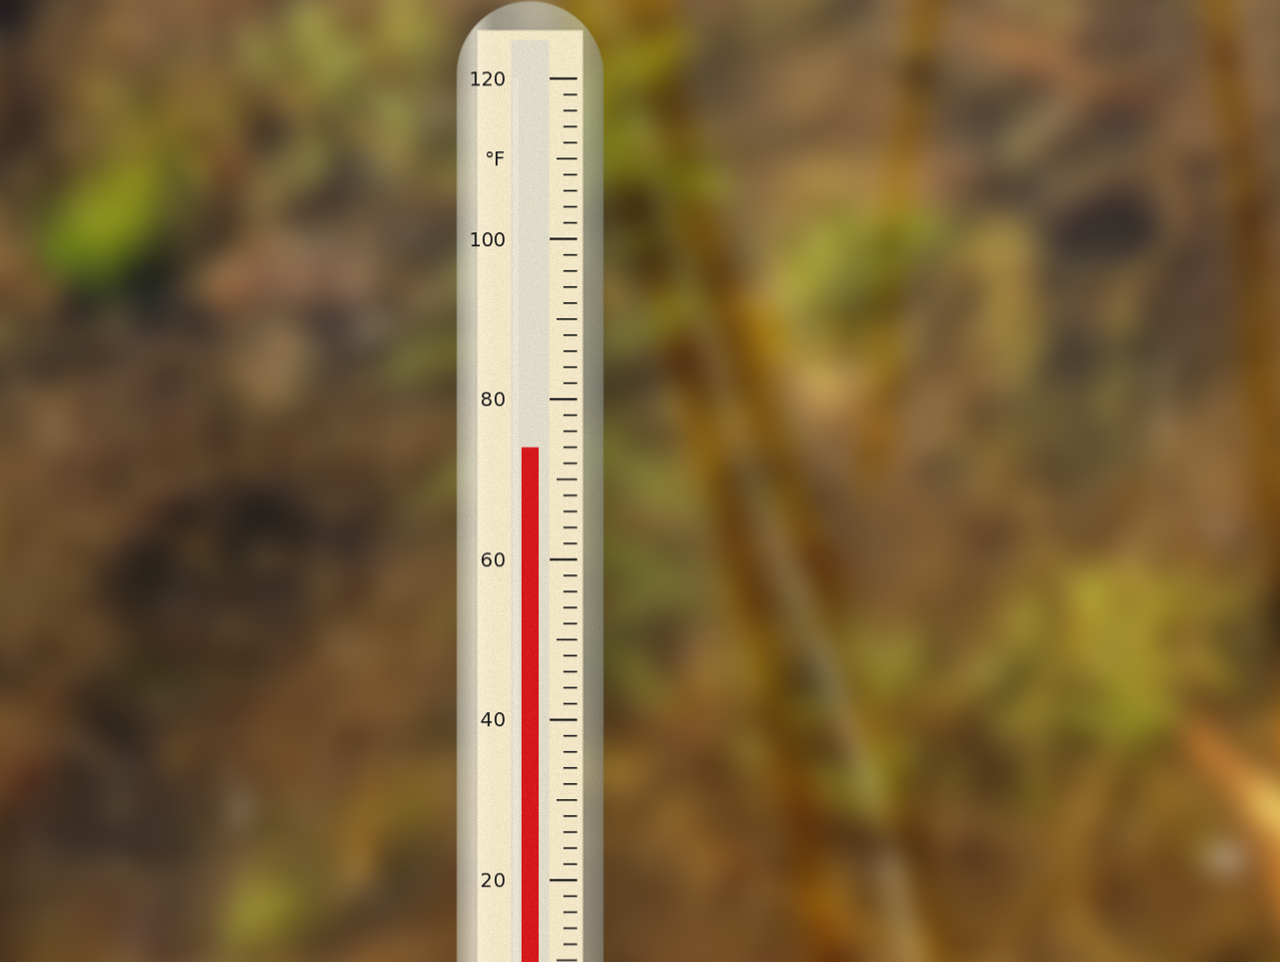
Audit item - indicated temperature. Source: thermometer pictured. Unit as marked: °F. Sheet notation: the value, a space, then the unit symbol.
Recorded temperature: 74 °F
